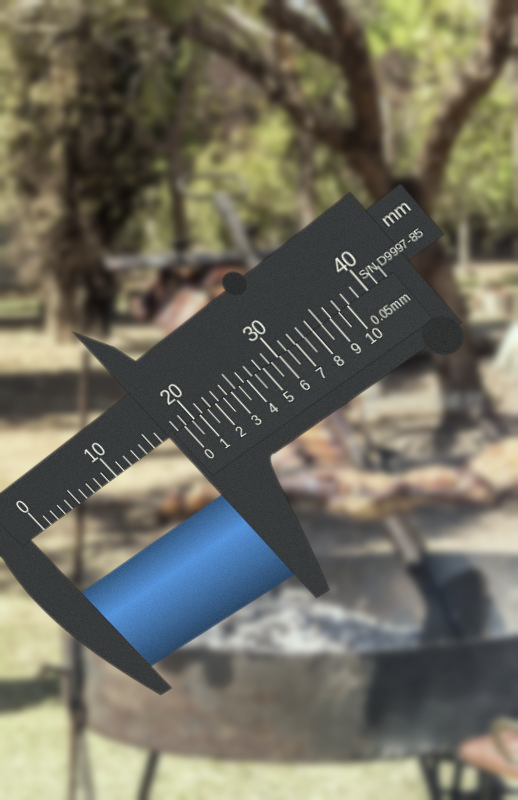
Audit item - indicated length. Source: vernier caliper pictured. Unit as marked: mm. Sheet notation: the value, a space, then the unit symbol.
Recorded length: 18.8 mm
